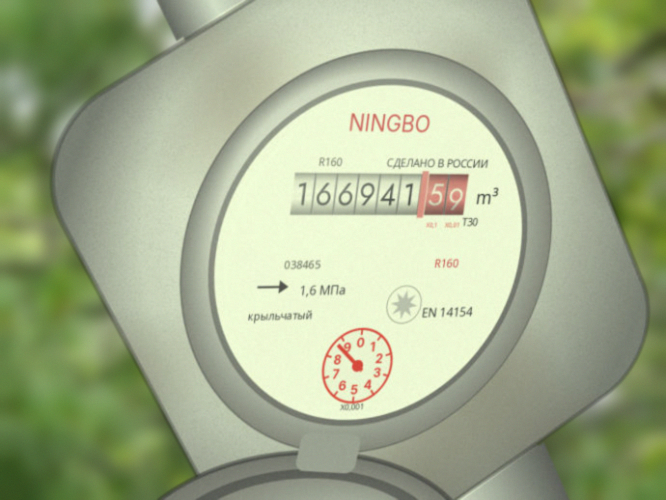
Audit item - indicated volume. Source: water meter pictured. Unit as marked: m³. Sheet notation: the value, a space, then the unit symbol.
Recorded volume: 166941.588 m³
